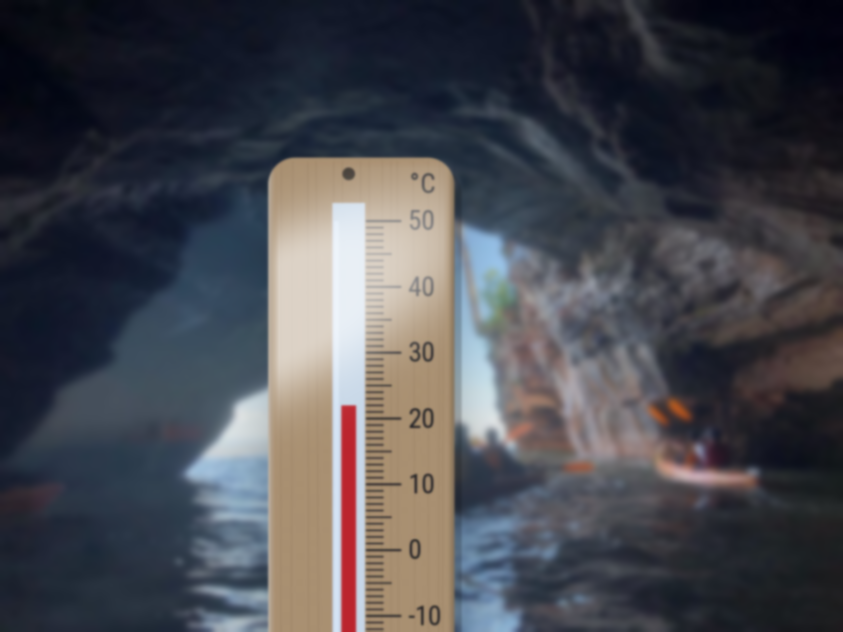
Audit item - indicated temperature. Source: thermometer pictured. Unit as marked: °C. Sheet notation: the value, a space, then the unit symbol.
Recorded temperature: 22 °C
